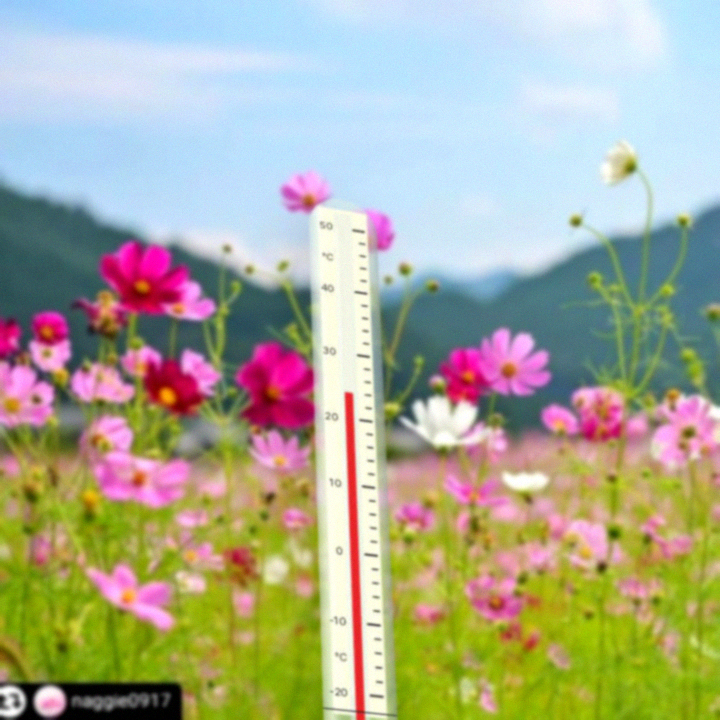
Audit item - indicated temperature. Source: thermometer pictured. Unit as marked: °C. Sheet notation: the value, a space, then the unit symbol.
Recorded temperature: 24 °C
